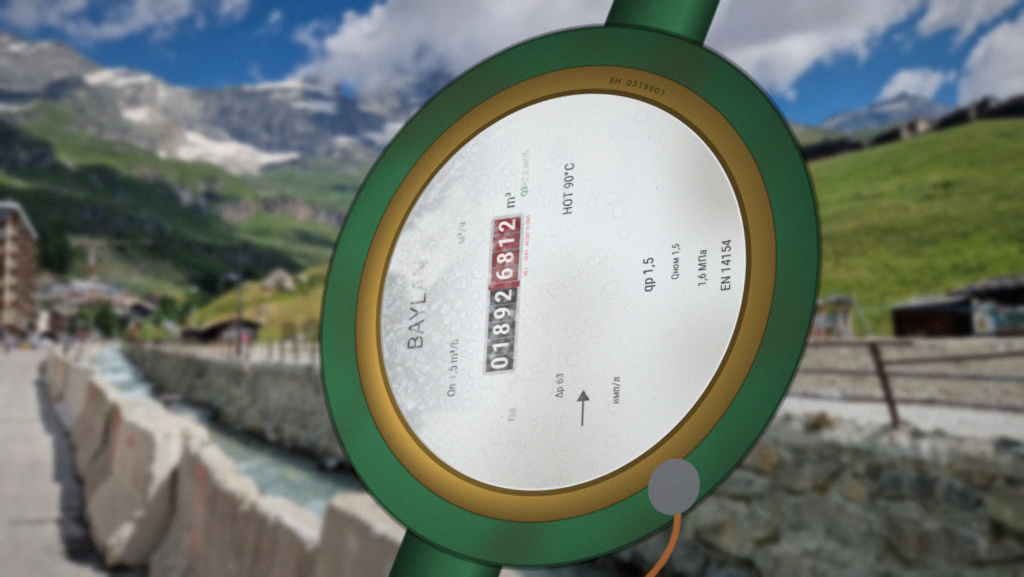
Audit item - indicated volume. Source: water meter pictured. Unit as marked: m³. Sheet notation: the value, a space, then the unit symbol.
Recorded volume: 1892.6812 m³
